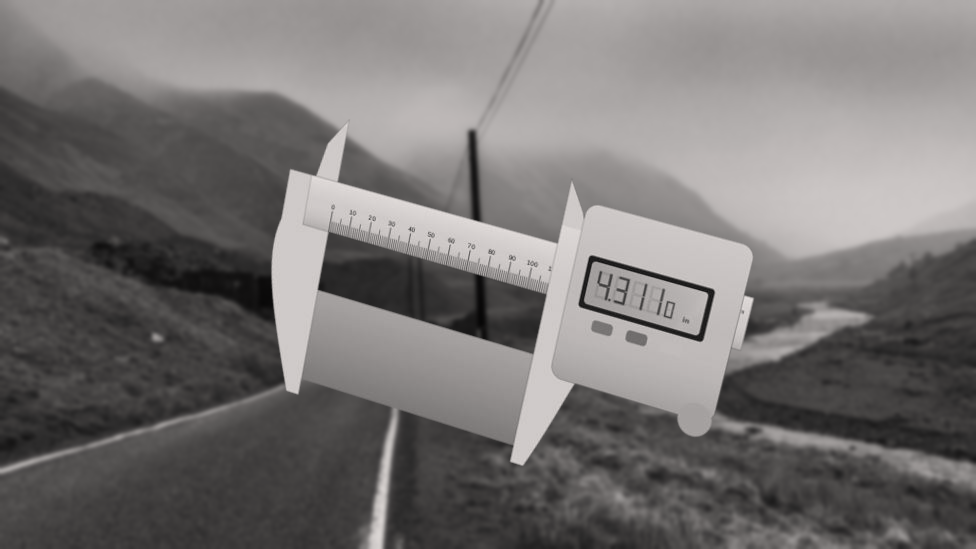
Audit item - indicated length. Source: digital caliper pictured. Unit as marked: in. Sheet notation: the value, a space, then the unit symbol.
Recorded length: 4.3110 in
